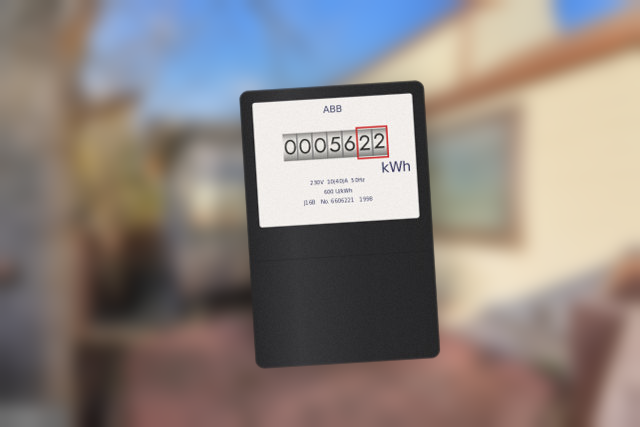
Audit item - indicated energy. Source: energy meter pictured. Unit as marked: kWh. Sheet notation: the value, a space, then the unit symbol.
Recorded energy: 56.22 kWh
